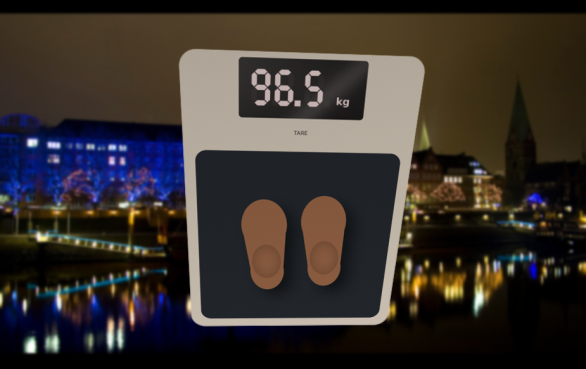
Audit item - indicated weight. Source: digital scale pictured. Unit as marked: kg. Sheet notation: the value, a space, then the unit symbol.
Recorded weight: 96.5 kg
